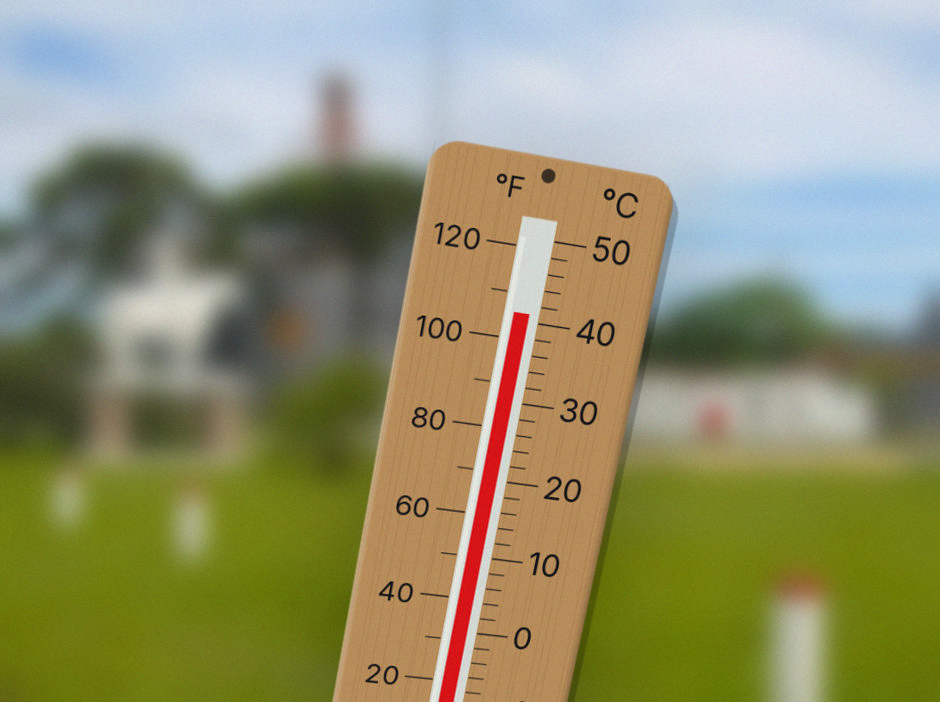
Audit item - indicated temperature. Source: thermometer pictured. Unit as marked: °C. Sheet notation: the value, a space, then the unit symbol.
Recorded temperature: 41 °C
